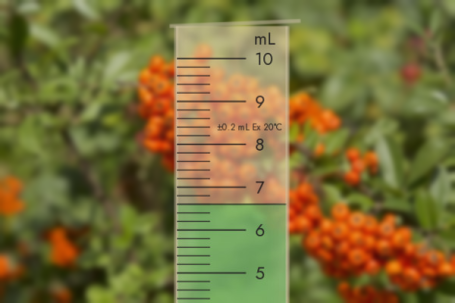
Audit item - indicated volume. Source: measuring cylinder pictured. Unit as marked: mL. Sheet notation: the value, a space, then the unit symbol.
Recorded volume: 6.6 mL
